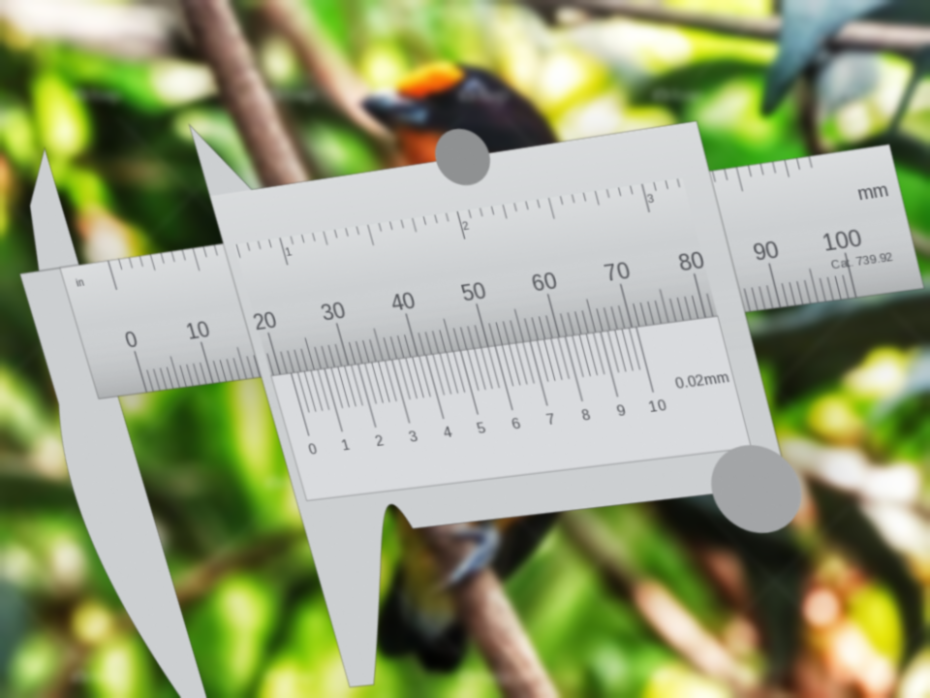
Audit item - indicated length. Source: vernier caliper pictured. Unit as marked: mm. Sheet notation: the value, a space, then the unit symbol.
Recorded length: 21.6 mm
